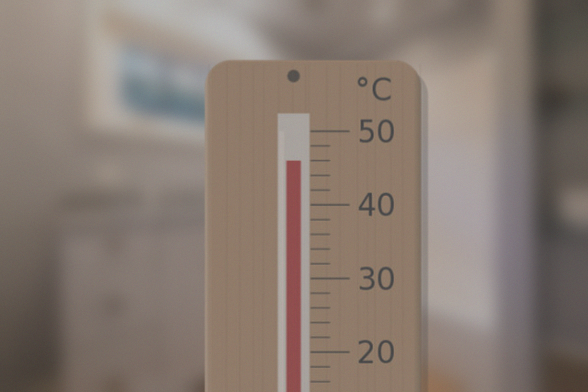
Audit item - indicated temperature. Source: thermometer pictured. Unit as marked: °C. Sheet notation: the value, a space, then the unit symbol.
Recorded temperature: 46 °C
